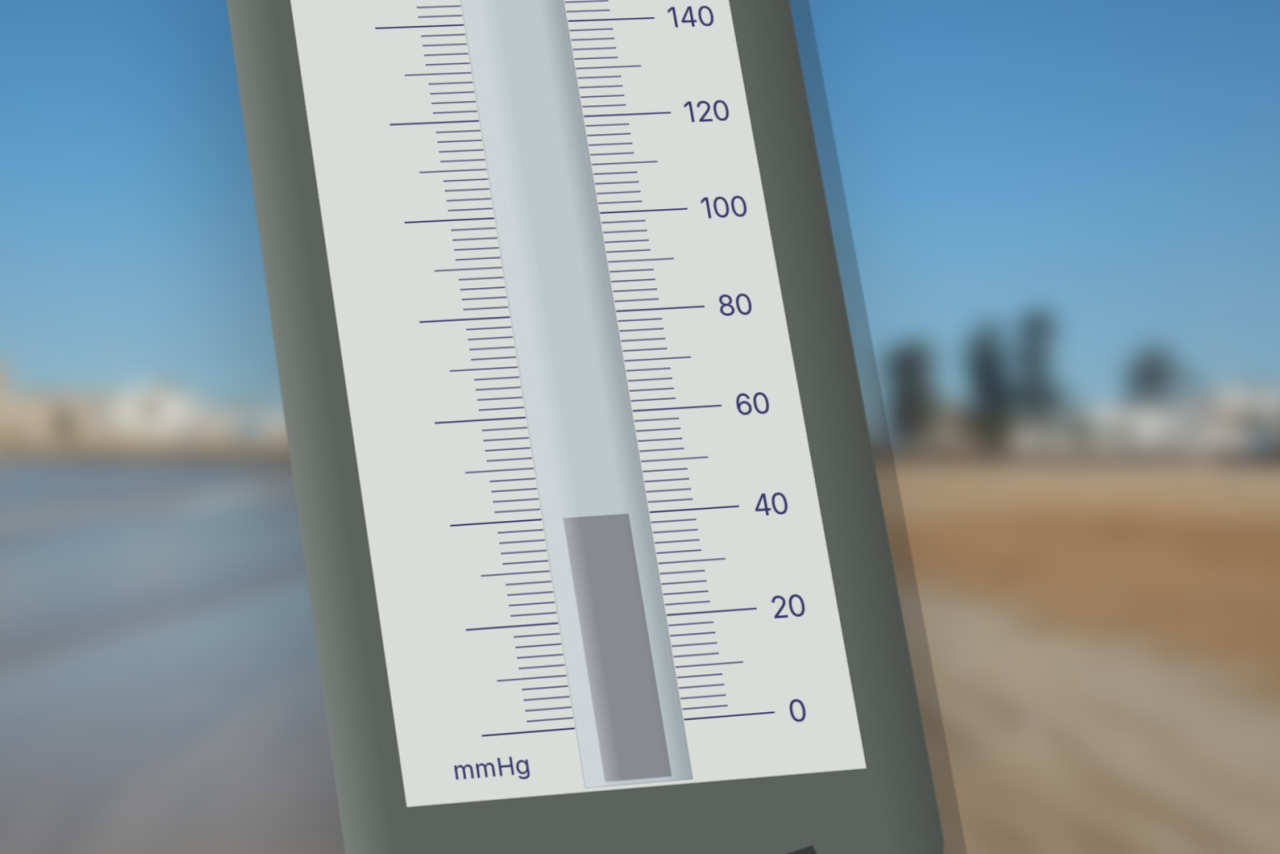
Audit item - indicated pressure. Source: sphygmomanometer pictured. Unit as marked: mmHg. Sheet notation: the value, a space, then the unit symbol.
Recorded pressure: 40 mmHg
